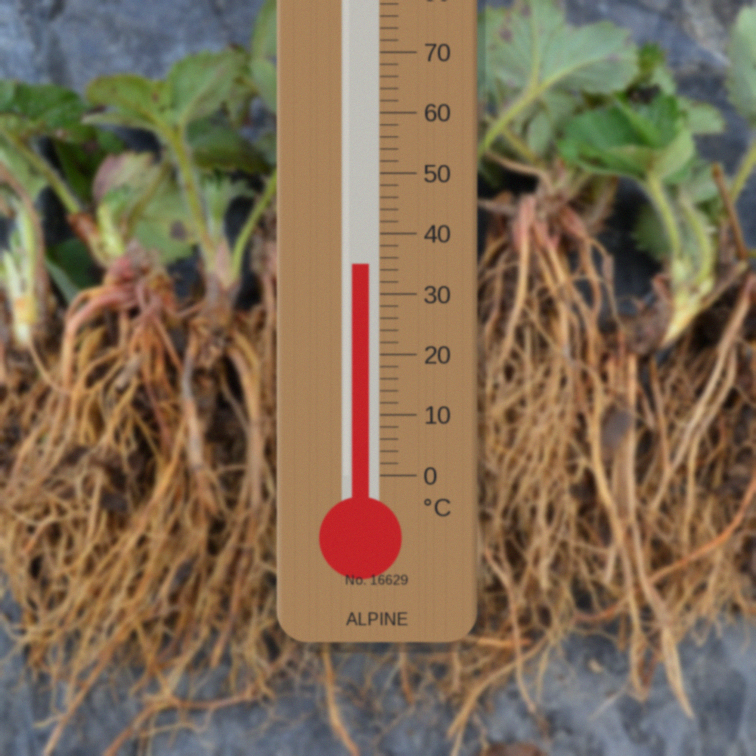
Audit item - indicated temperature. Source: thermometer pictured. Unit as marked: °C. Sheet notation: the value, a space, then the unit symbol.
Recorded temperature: 35 °C
